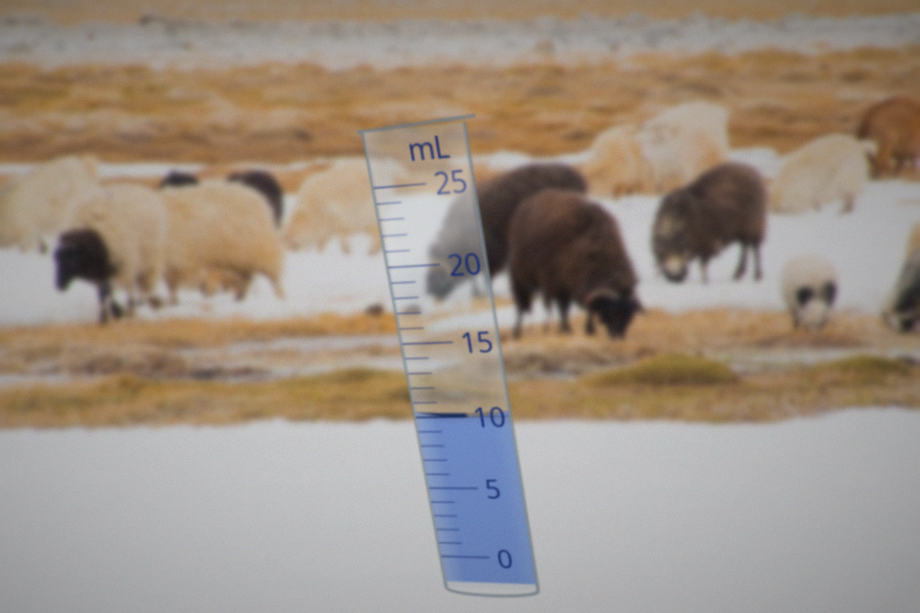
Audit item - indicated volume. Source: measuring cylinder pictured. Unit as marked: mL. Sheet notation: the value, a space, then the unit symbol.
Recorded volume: 10 mL
